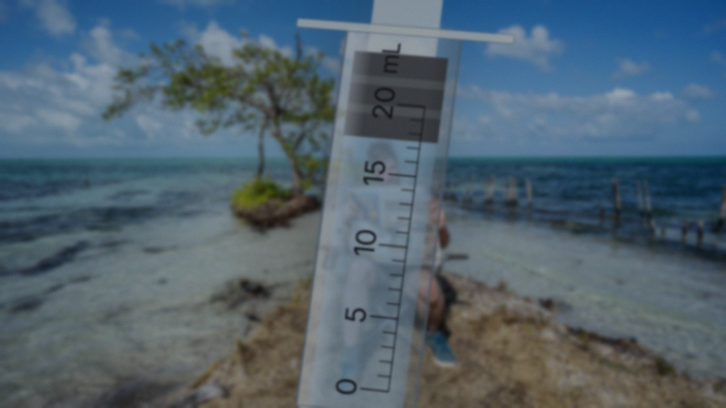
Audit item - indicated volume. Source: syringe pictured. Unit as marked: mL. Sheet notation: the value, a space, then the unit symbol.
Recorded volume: 17.5 mL
